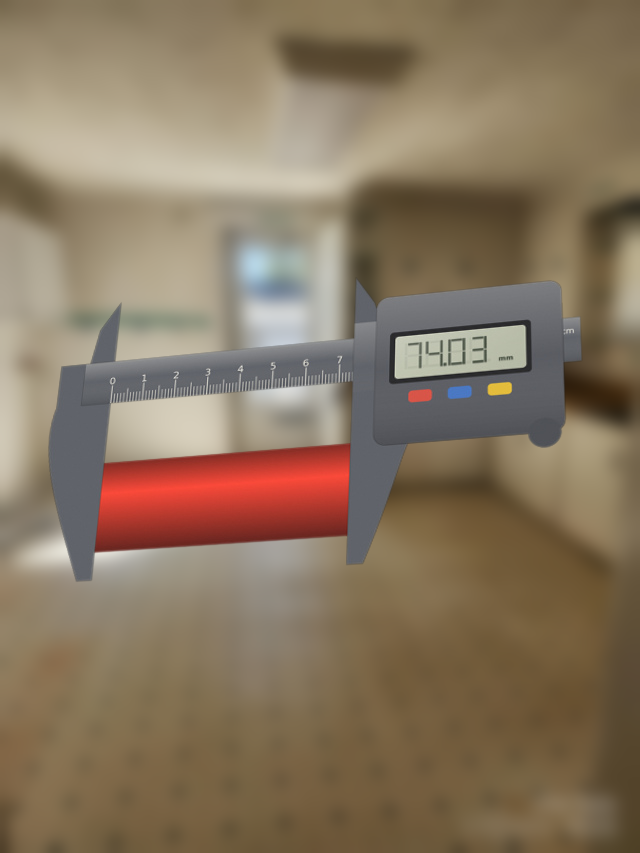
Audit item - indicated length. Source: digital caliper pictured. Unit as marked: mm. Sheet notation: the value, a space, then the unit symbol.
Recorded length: 74.03 mm
